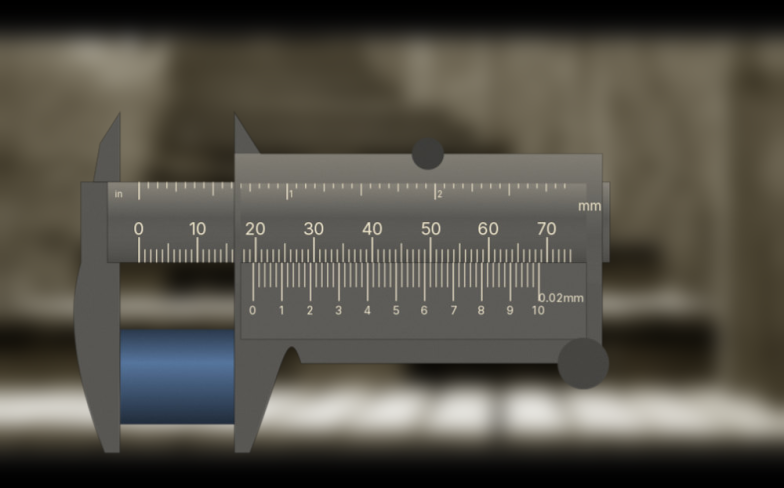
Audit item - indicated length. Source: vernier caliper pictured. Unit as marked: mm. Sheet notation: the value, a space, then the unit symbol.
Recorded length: 19.6 mm
